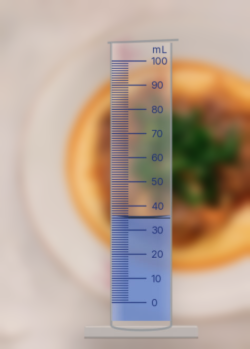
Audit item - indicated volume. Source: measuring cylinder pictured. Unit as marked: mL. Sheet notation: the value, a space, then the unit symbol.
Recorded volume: 35 mL
